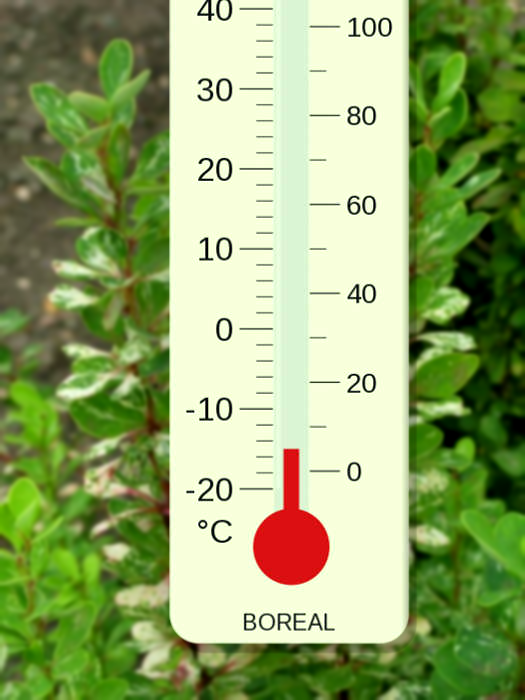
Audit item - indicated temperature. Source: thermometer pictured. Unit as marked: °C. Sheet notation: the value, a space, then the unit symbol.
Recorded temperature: -15 °C
